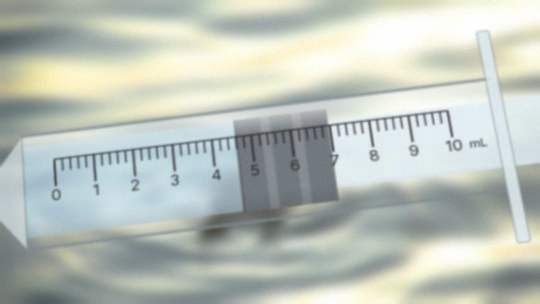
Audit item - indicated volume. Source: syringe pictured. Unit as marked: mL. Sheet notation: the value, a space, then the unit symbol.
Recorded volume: 4.6 mL
